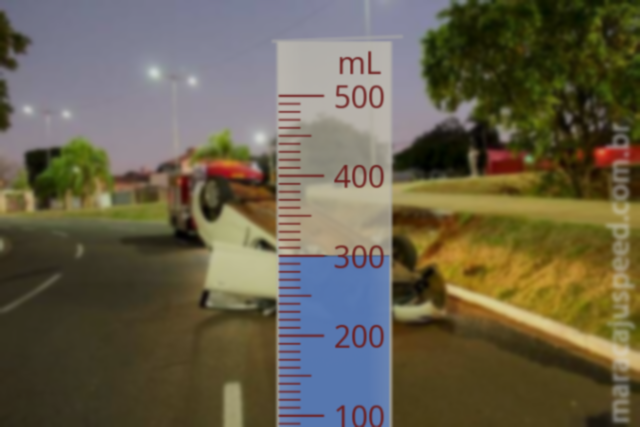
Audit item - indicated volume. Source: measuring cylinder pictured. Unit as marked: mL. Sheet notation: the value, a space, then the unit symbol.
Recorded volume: 300 mL
